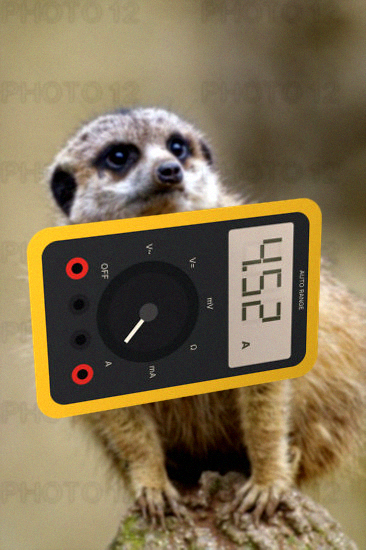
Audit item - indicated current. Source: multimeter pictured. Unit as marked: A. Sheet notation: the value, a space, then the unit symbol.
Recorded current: 4.52 A
